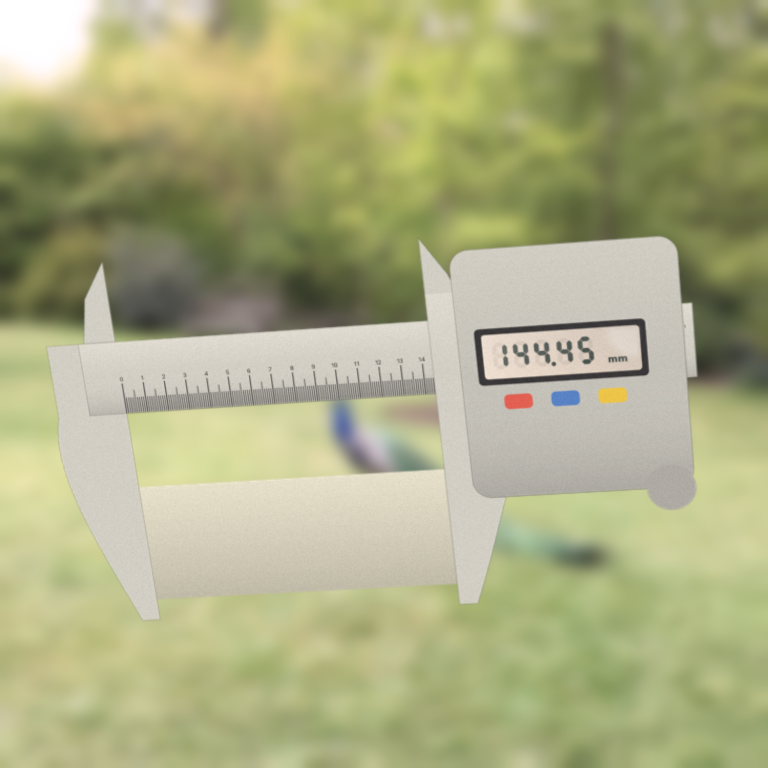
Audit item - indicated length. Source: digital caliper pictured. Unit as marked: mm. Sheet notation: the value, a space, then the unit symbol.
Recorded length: 144.45 mm
